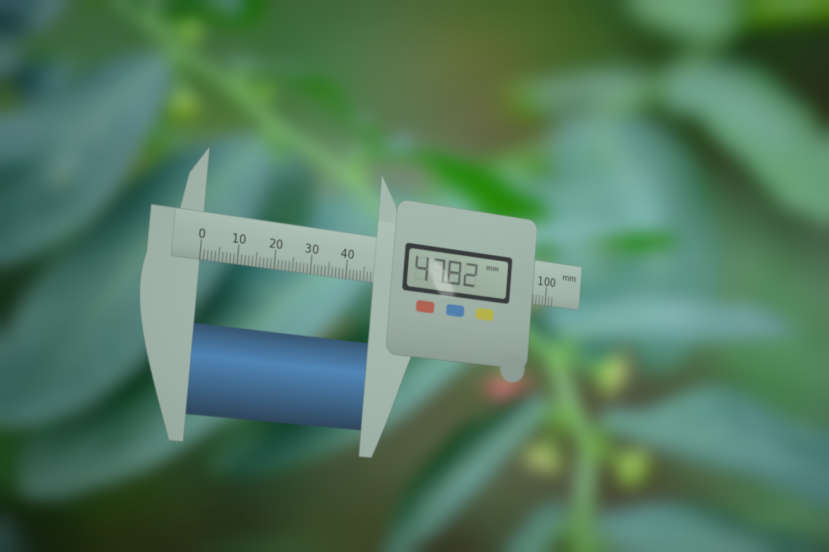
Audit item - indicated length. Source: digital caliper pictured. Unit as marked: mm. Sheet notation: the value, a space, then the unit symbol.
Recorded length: 47.82 mm
